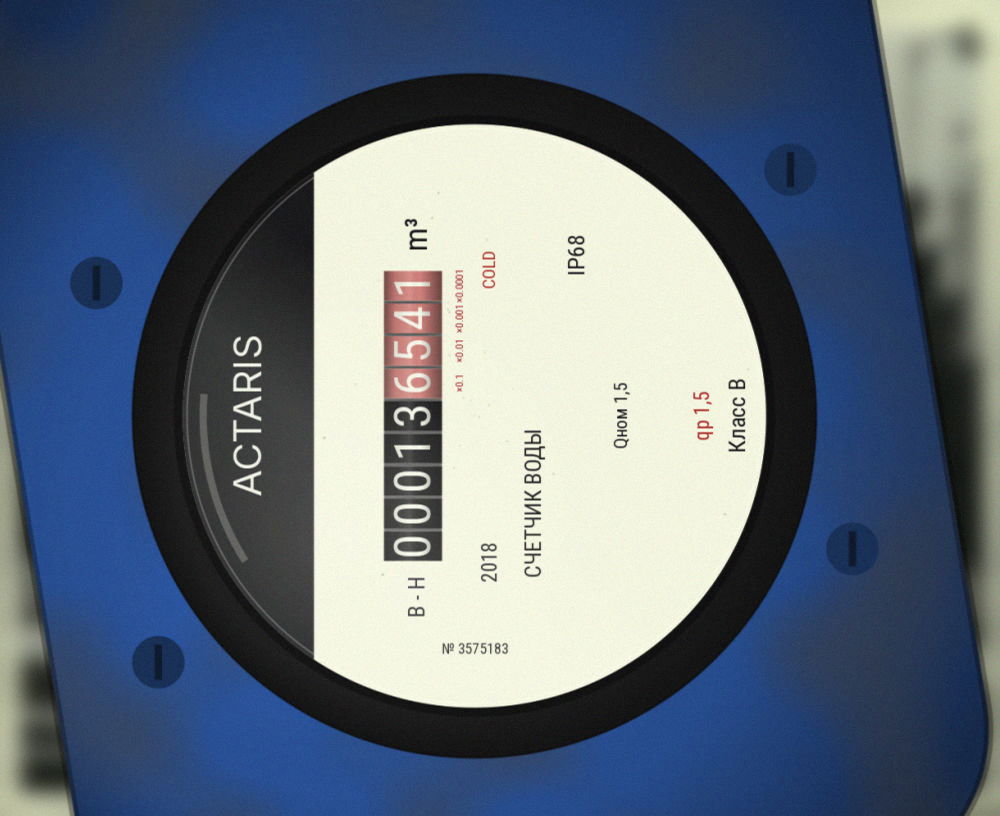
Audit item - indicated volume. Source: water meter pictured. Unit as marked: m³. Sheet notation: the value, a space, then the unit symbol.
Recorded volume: 13.6541 m³
